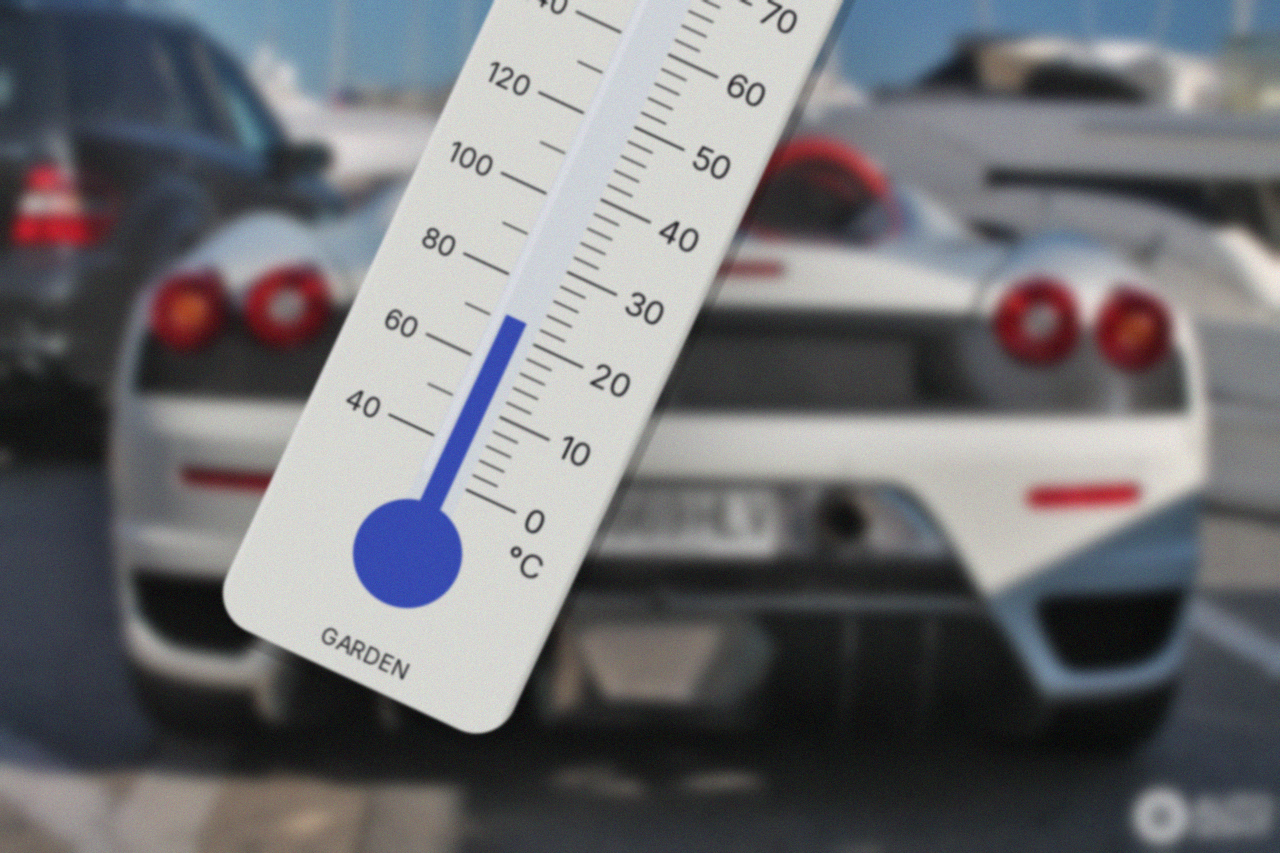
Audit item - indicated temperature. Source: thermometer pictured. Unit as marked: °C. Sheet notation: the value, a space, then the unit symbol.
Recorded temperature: 22 °C
